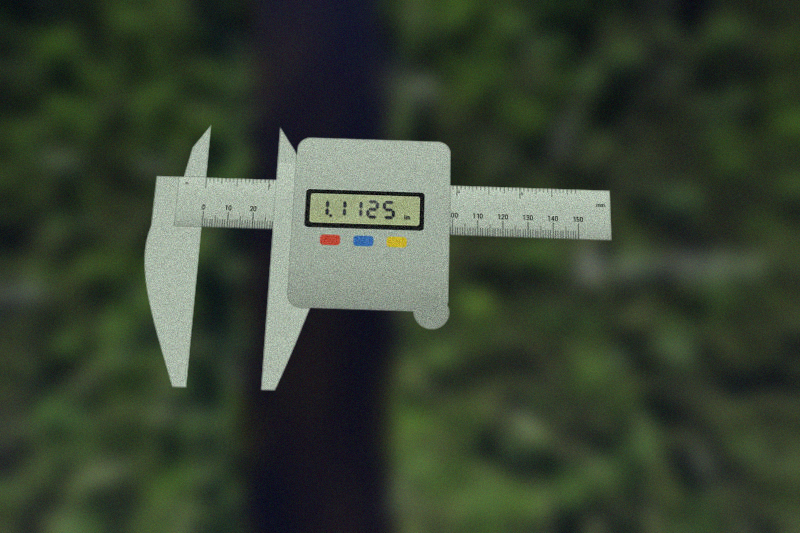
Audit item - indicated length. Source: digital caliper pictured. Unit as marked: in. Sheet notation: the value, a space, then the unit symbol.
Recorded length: 1.1125 in
